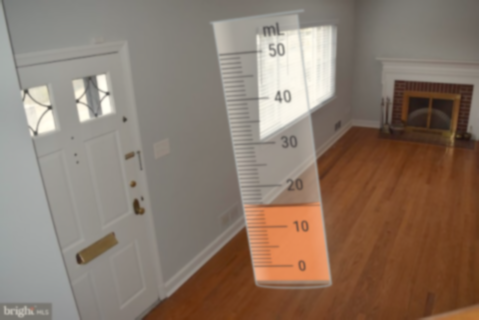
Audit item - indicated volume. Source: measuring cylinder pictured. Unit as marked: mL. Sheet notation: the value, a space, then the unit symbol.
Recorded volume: 15 mL
